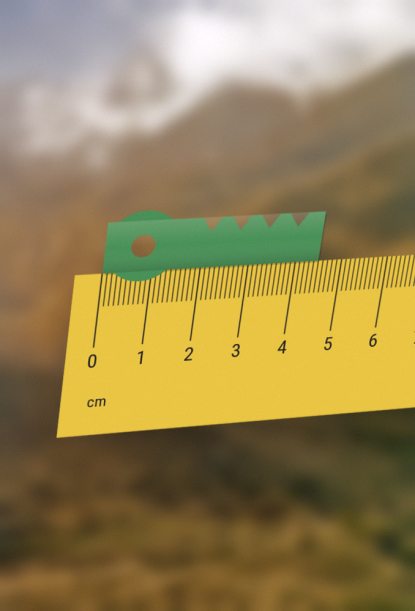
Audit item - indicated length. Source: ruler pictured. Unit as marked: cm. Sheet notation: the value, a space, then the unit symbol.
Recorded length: 4.5 cm
